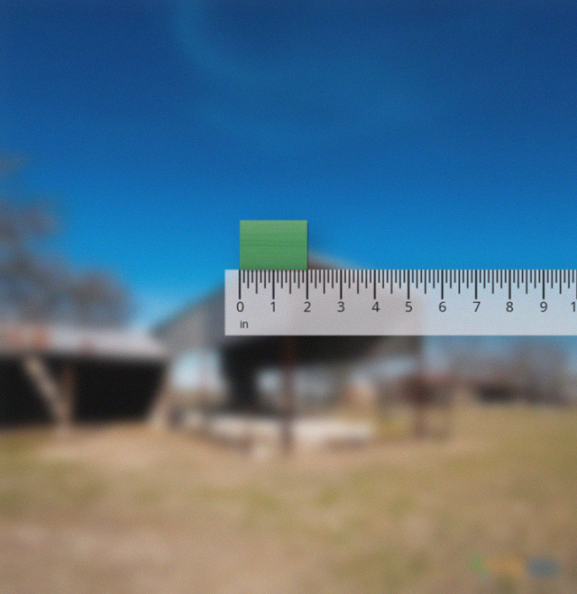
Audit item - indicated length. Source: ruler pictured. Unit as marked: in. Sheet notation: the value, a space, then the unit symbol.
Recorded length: 2 in
